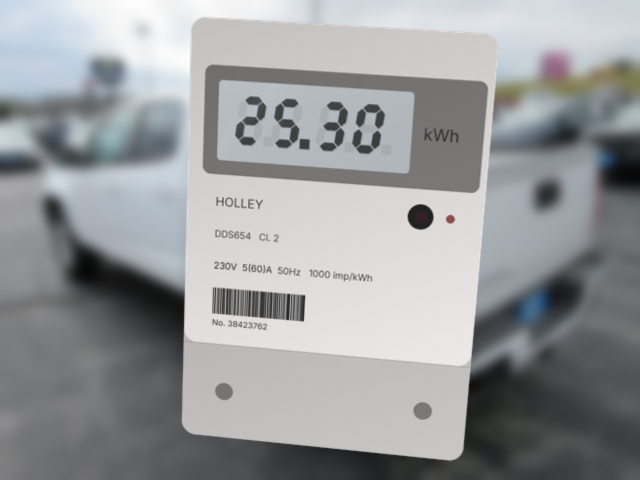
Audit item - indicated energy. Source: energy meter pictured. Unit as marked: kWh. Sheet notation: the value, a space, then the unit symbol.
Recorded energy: 25.30 kWh
